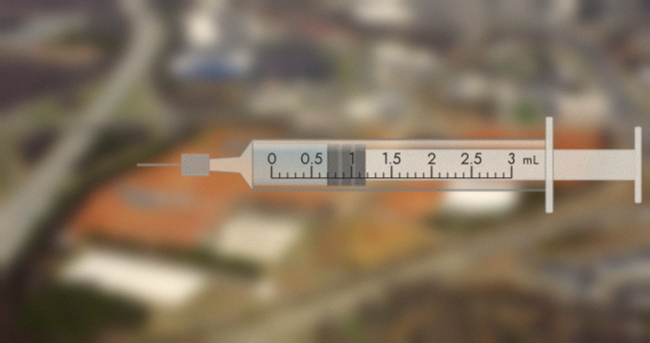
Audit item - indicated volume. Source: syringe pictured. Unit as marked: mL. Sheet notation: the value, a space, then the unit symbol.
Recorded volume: 0.7 mL
